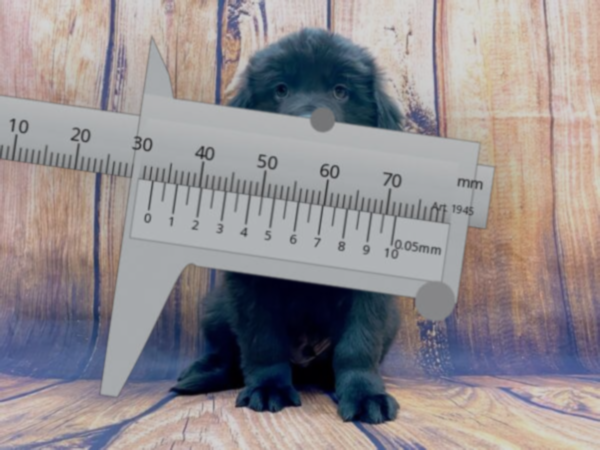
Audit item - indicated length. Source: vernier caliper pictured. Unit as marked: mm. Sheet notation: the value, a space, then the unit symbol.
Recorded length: 32.5 mm
